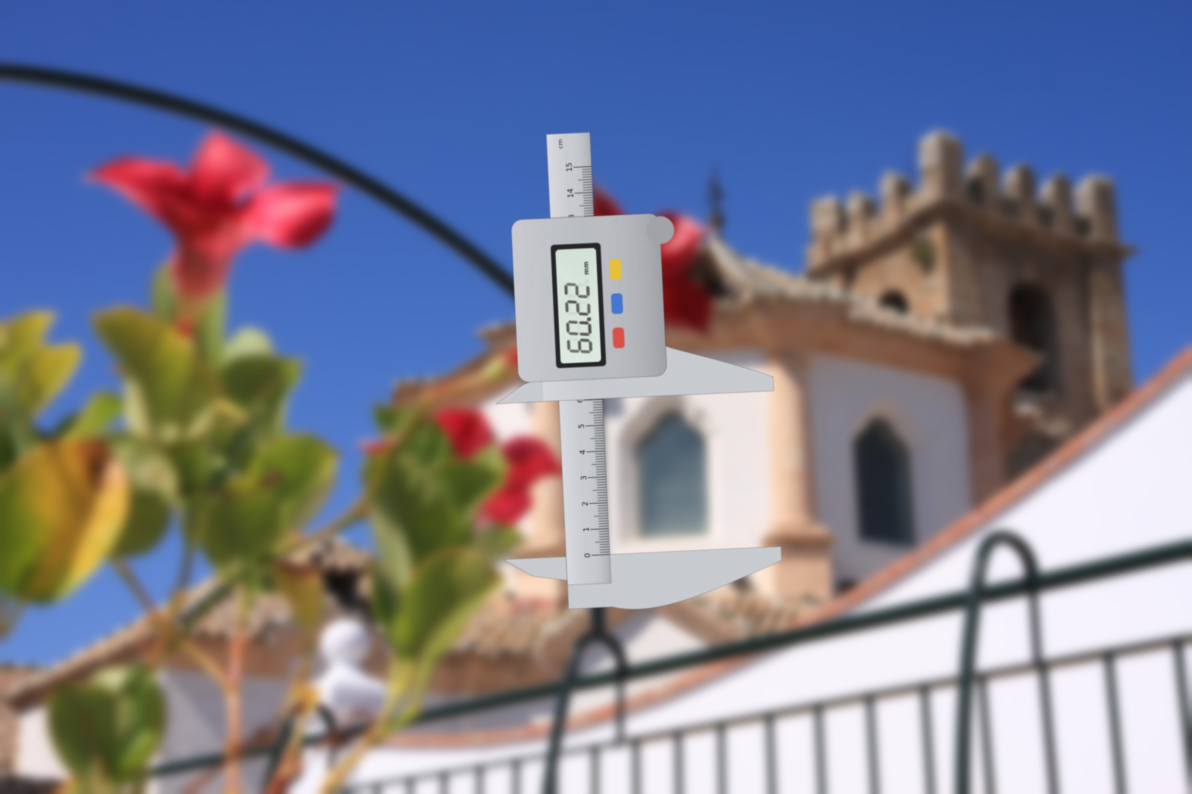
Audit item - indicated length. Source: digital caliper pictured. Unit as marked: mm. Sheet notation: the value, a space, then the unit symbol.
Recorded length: 60.22 mm
